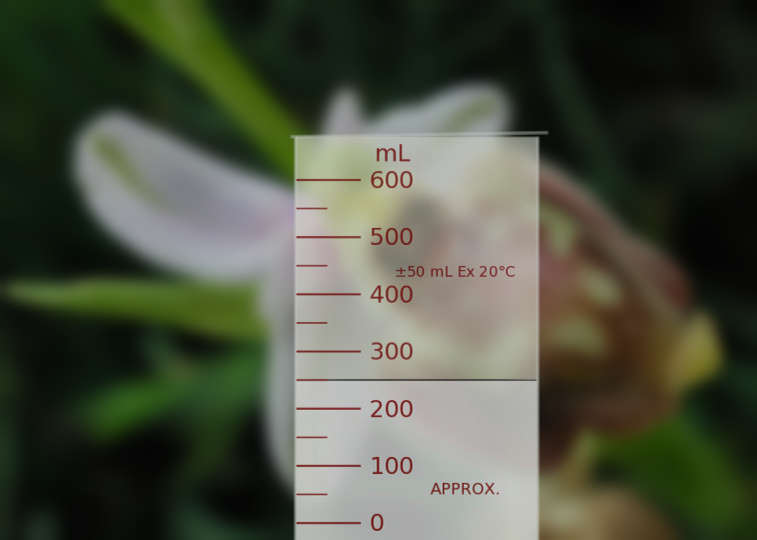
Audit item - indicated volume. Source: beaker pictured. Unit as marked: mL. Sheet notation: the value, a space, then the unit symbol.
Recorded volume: 250 mL
